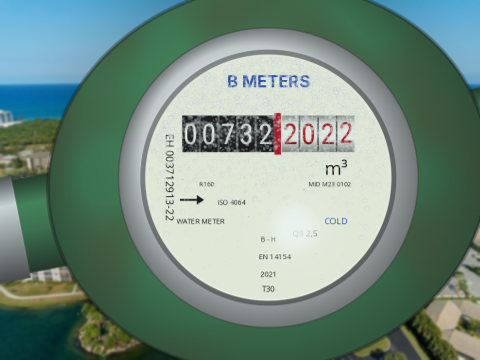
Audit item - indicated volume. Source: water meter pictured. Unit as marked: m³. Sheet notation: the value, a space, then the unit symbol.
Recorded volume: 732.2022 m³
